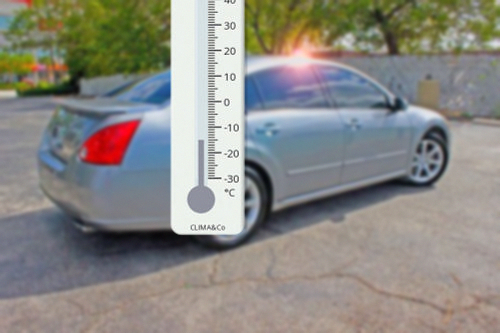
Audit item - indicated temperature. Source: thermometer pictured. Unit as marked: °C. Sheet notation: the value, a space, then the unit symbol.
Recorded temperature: -15 °C
